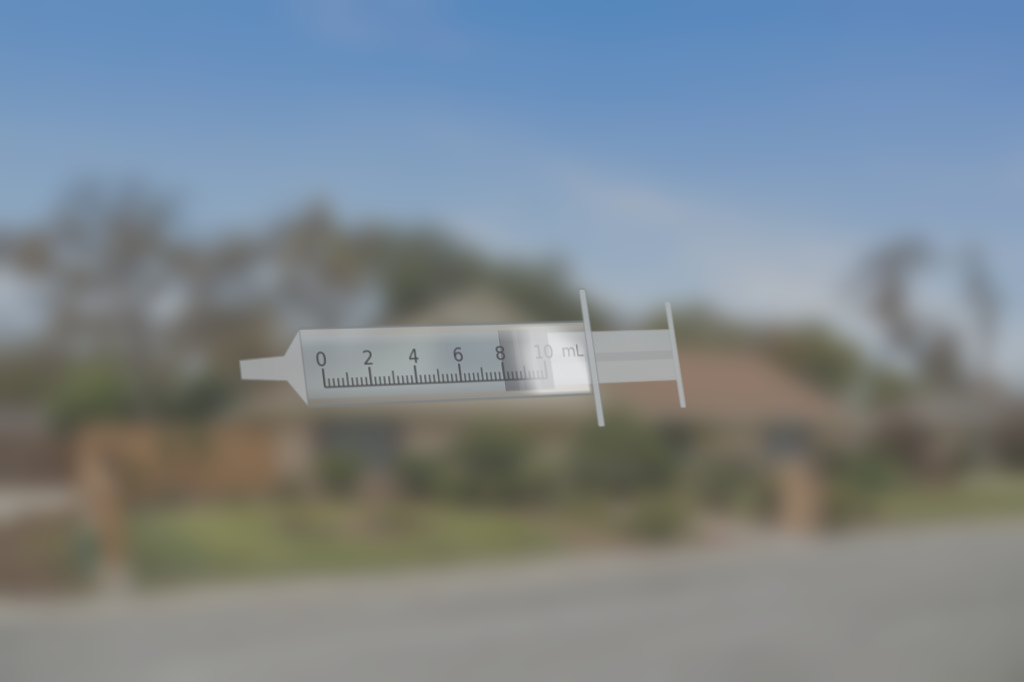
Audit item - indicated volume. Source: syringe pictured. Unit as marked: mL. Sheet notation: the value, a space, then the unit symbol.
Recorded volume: 8 mL
